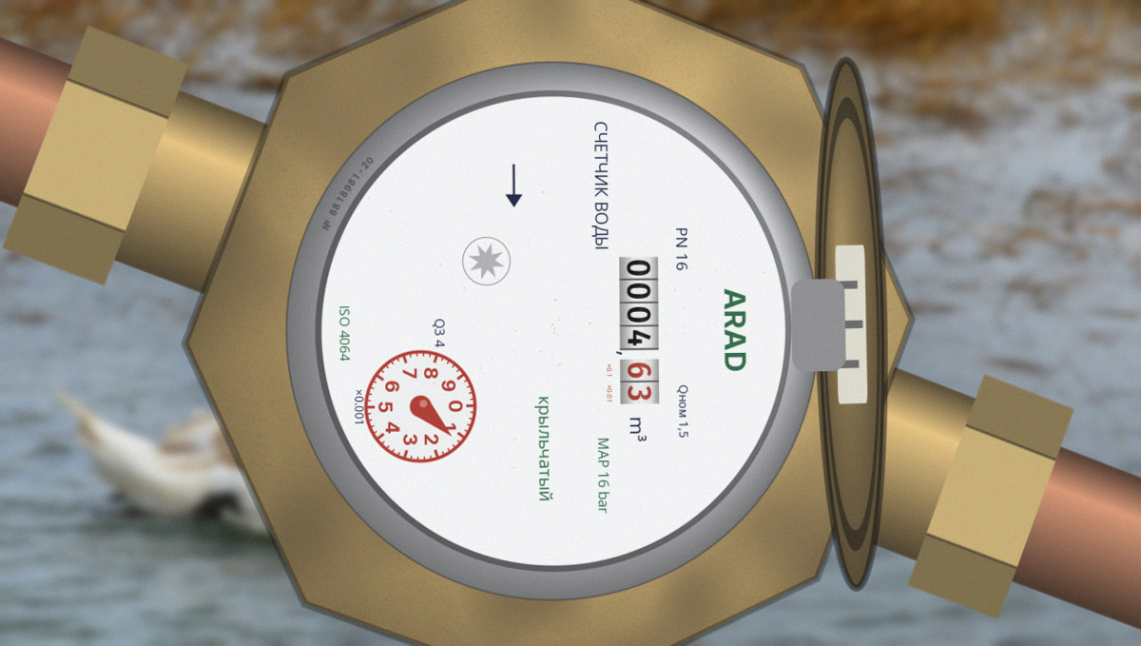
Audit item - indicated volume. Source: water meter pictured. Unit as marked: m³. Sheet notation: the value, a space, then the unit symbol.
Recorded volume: 4.631 m³
